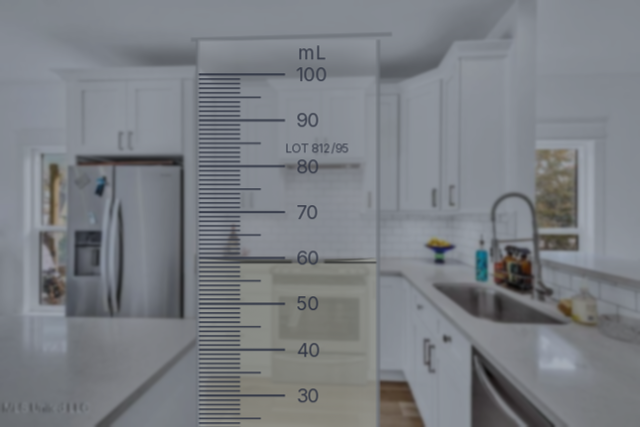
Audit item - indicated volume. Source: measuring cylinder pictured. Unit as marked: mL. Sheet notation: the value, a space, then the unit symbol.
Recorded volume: 59 mL
